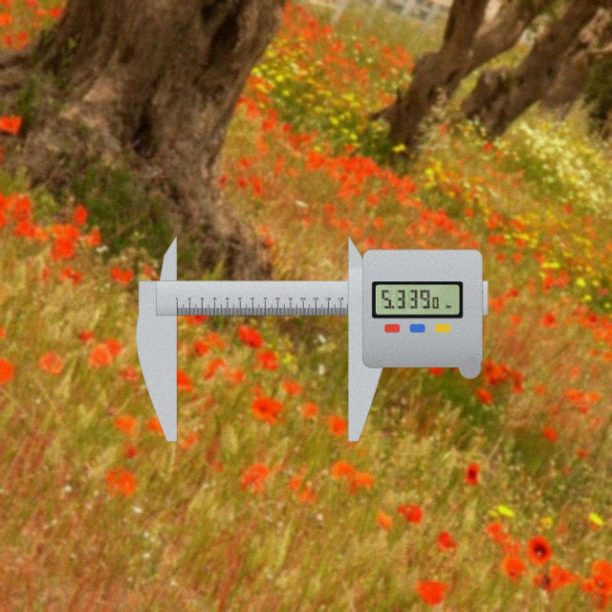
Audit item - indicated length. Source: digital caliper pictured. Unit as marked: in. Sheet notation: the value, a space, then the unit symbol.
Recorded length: 5.3390 in
